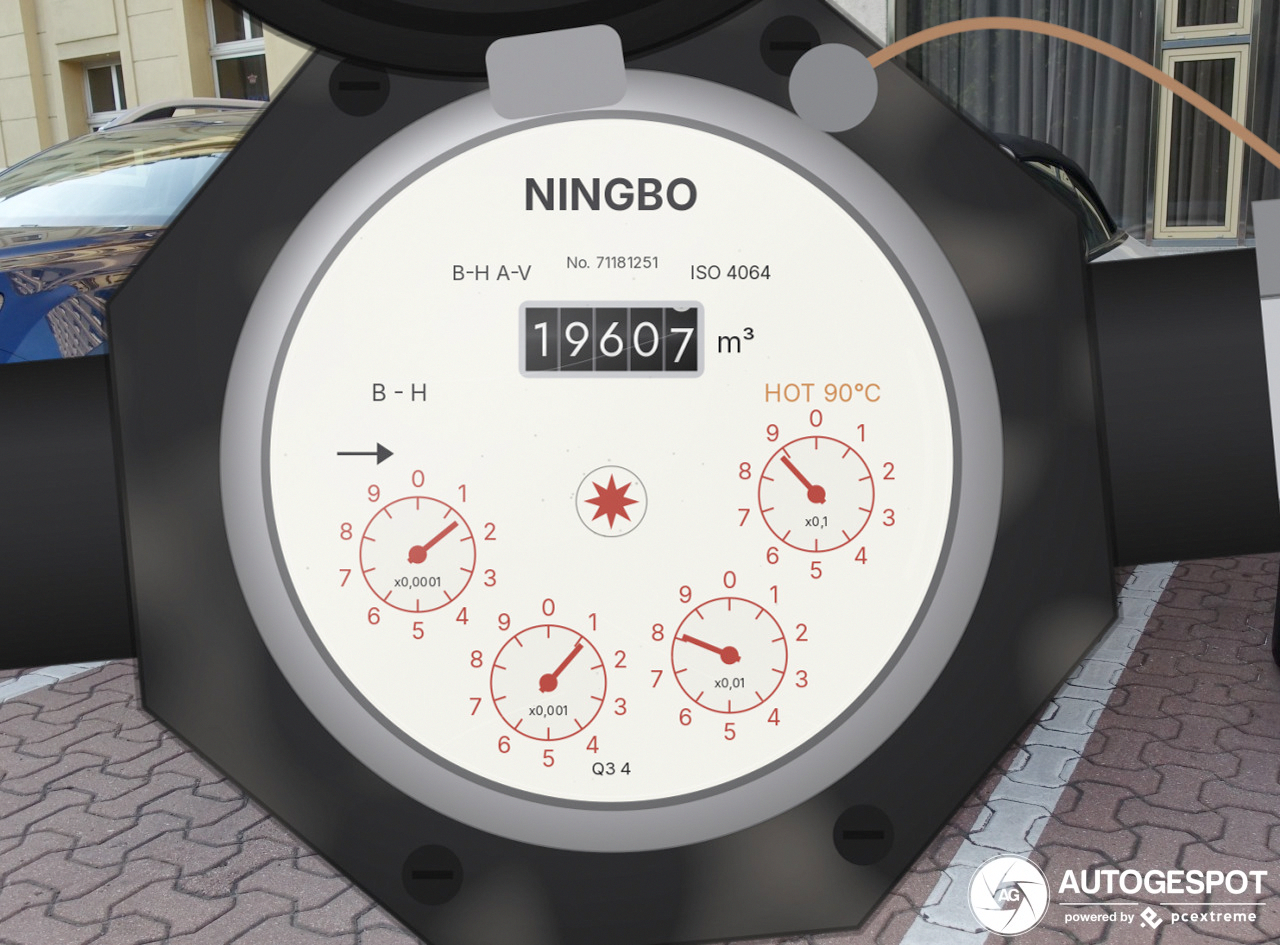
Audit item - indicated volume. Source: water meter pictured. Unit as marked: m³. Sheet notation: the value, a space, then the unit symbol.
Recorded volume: 19606.8811 m³
